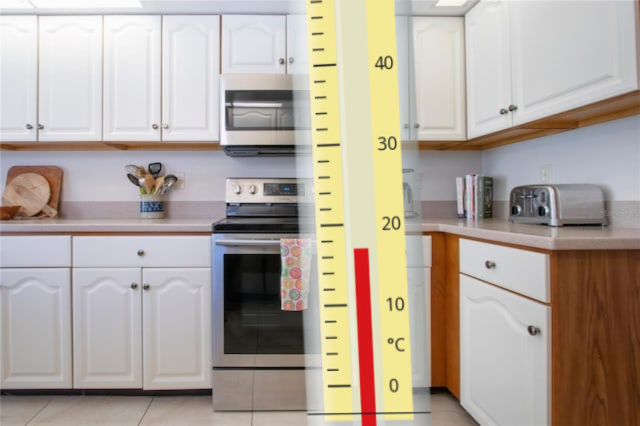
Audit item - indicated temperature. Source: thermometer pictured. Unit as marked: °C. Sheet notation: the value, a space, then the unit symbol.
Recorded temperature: 17 °C
